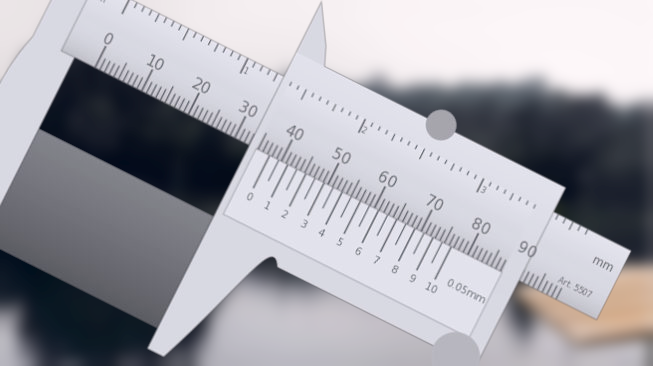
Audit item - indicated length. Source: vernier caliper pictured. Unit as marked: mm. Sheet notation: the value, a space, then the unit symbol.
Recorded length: 37.5 mm
